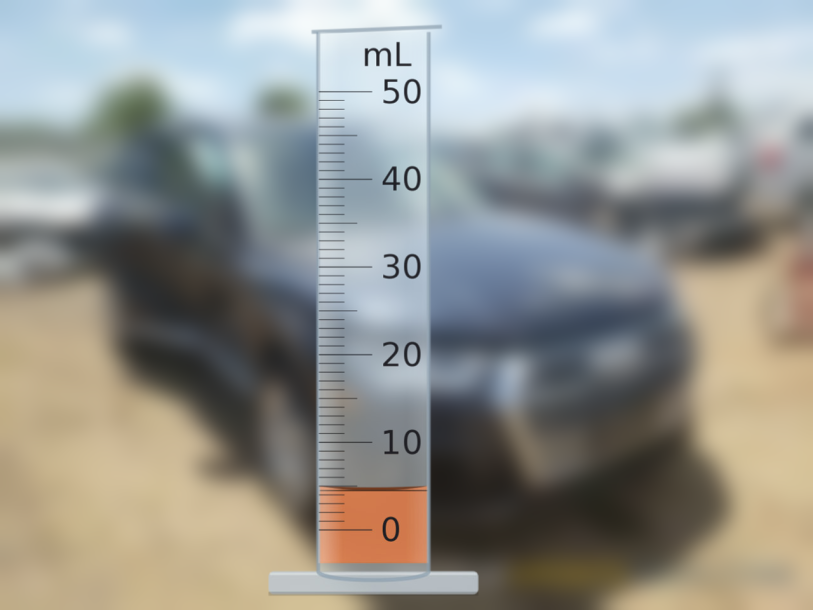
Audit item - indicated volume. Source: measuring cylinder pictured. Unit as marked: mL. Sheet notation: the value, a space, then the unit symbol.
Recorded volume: 4.5 mL
